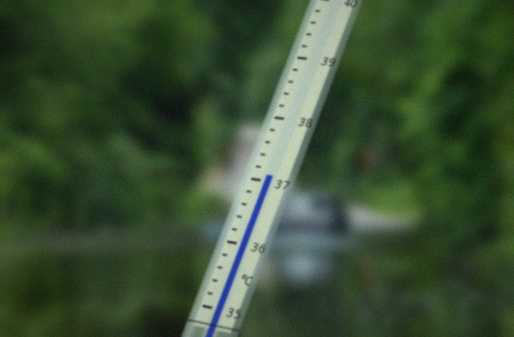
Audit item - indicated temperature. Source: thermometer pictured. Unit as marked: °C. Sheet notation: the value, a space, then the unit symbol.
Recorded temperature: 37.1 °C
